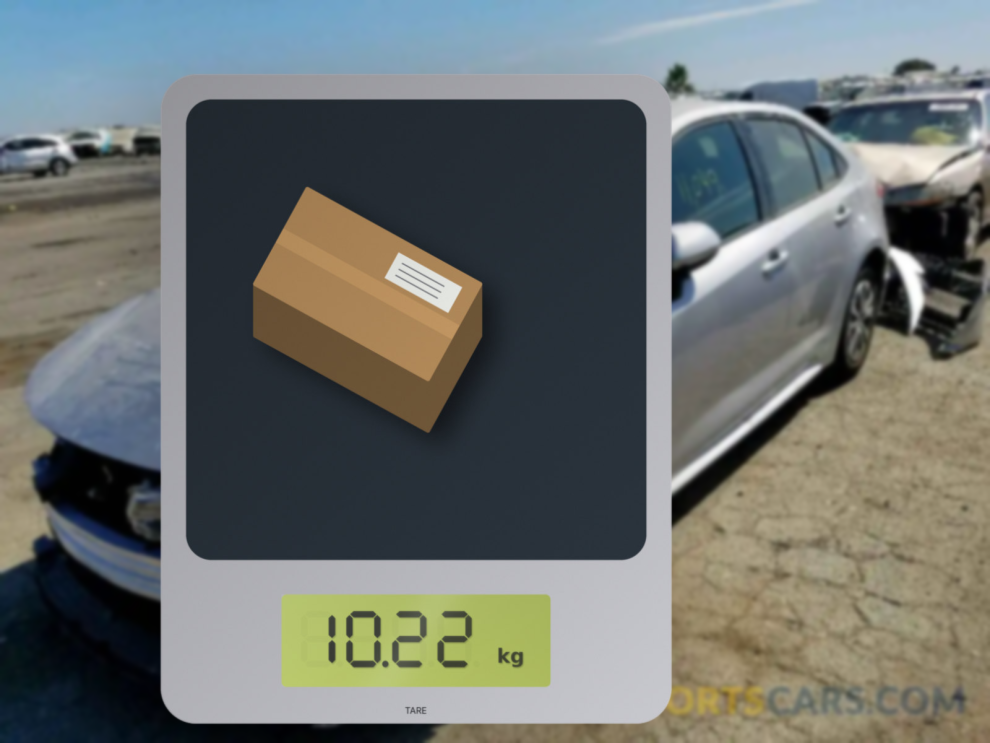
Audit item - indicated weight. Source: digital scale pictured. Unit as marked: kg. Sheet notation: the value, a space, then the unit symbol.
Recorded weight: 10.22 kg
